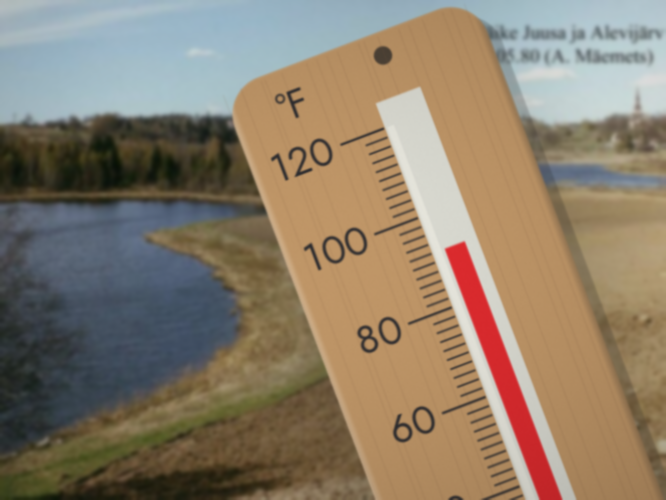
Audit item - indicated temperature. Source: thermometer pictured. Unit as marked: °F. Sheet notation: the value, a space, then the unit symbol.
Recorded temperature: 92 °F
